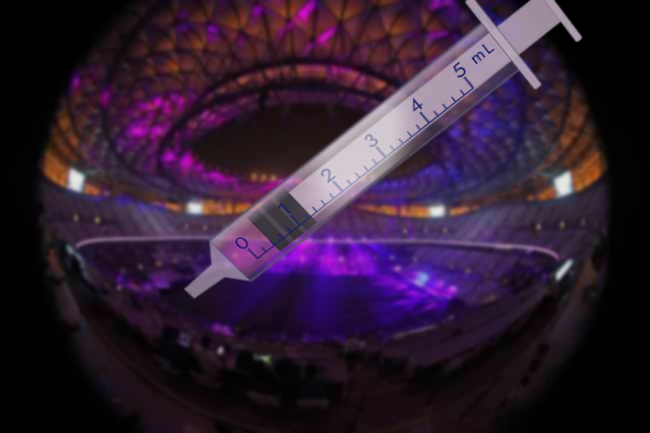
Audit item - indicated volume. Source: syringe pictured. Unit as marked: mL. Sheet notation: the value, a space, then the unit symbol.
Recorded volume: 0.4 mL
